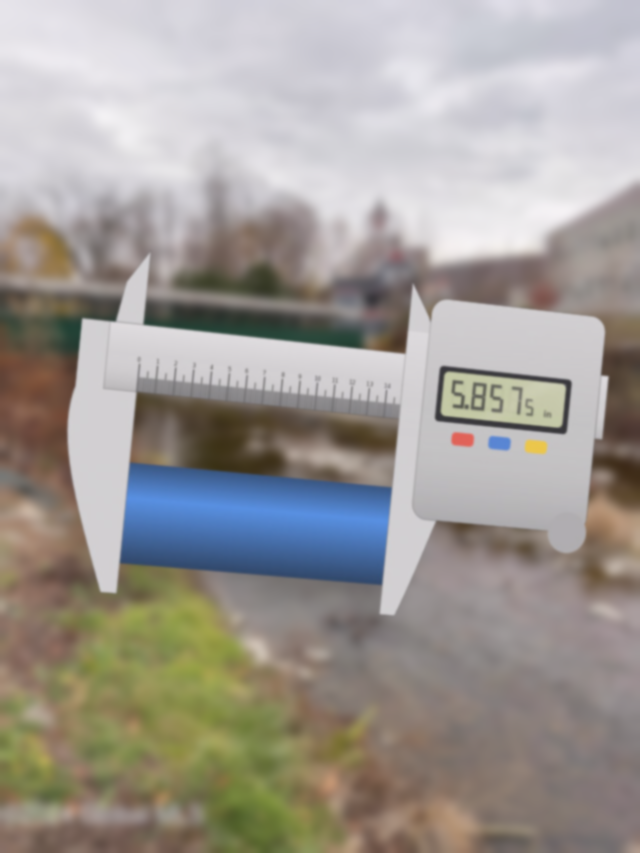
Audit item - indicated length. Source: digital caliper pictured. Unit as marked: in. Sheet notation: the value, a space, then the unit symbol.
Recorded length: 5.8575 in
